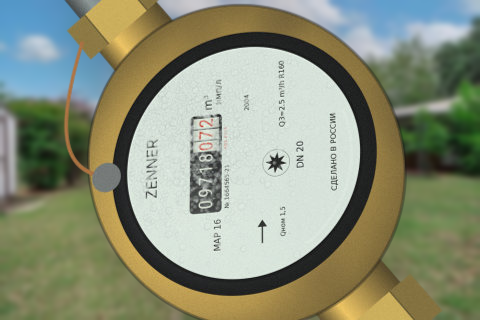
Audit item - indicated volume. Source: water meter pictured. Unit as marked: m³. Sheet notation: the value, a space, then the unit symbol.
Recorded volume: 9718.072 m³
